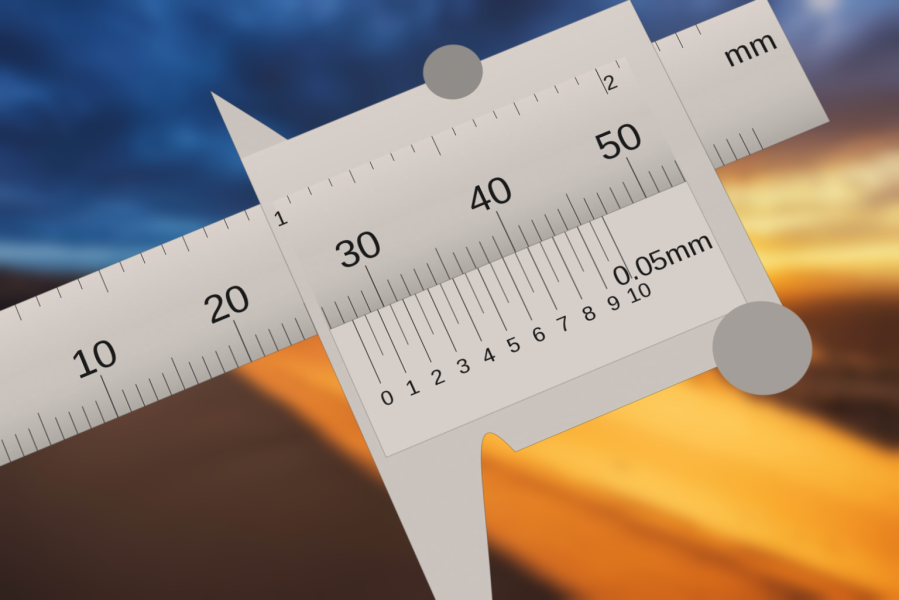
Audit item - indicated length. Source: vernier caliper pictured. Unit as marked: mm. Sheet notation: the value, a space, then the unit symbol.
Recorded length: 27.6 mm
